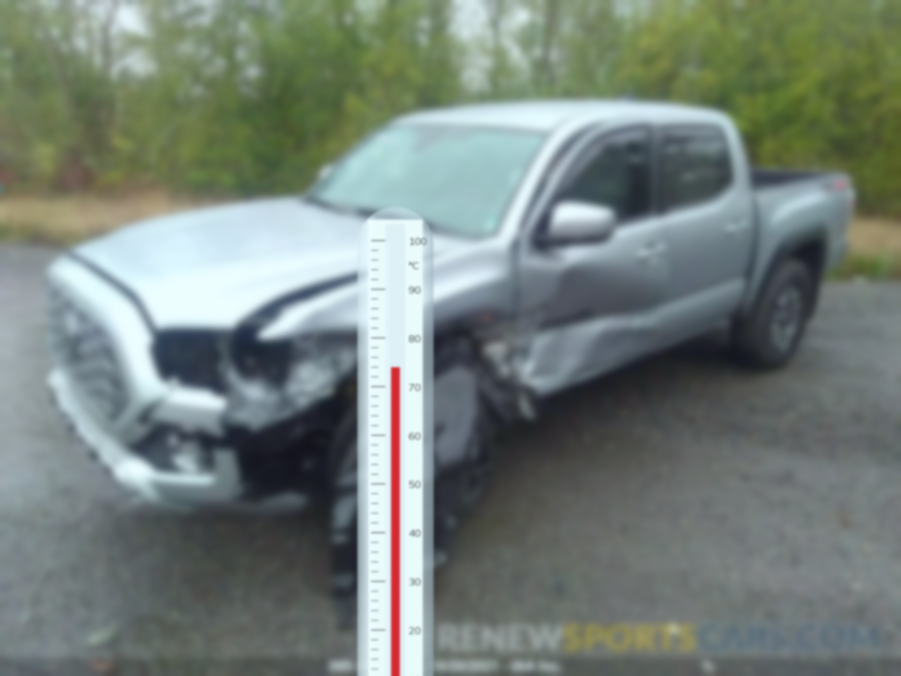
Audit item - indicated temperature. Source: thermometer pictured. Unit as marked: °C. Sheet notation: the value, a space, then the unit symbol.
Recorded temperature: 74 °C
